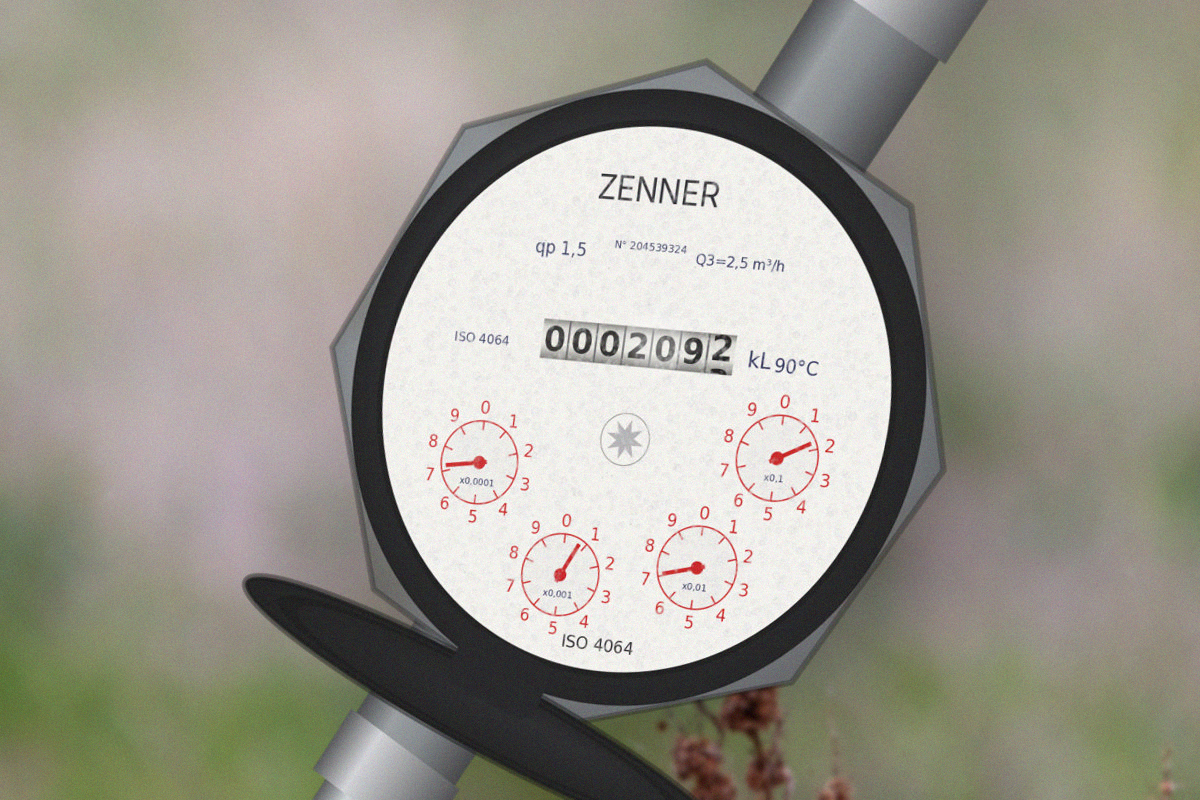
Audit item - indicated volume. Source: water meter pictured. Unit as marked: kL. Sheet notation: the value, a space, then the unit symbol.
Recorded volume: 2092.1707 kL
